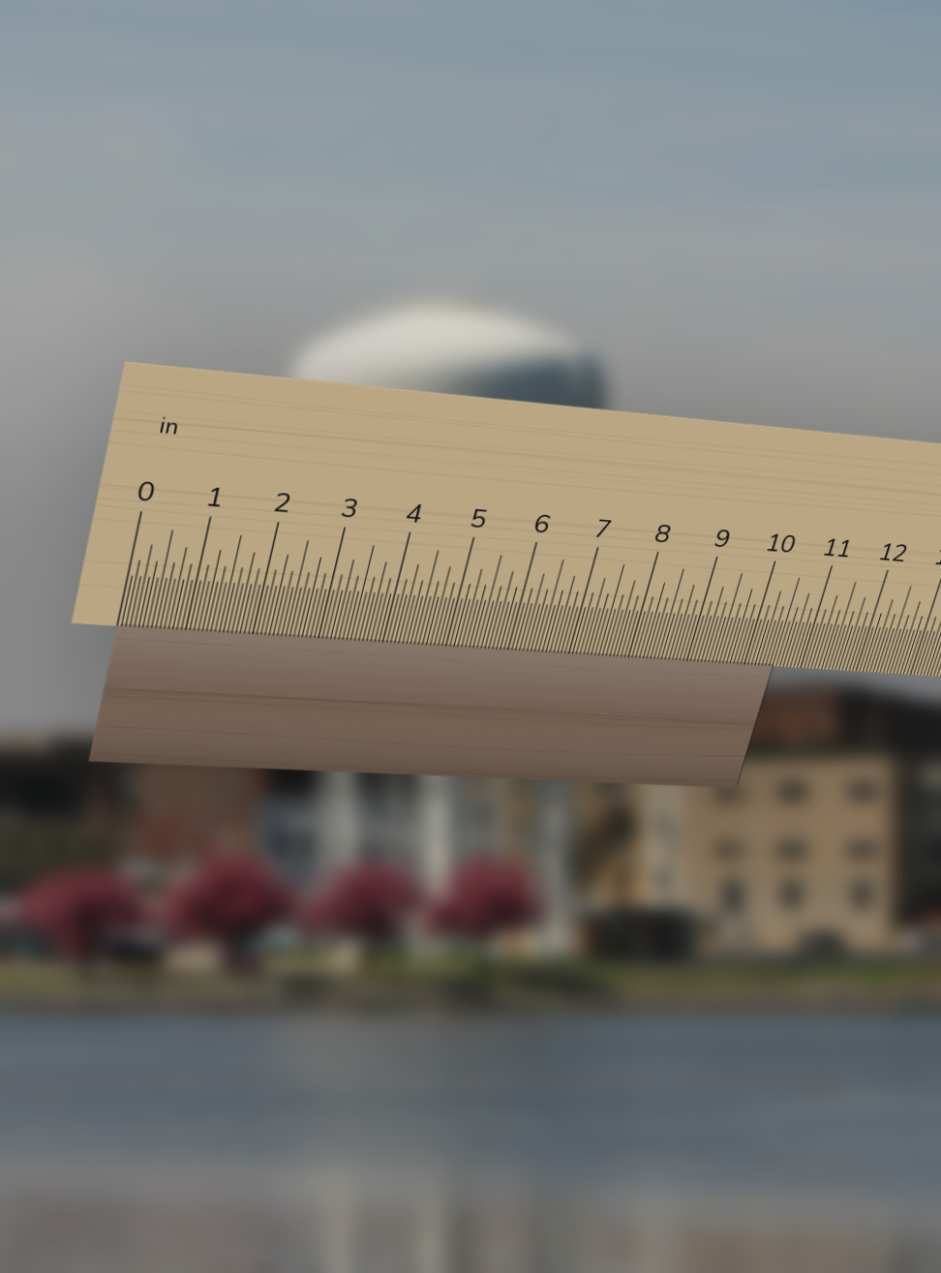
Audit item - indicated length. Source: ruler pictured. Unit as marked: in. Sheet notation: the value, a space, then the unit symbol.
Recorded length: 10.5 in
